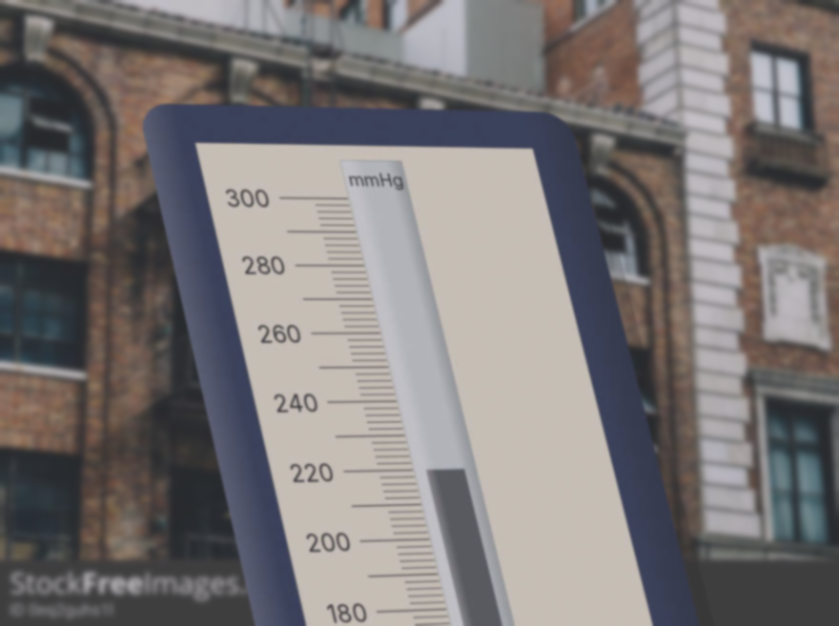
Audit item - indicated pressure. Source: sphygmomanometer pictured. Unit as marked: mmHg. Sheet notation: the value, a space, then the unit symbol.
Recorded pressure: 220 mmHg
